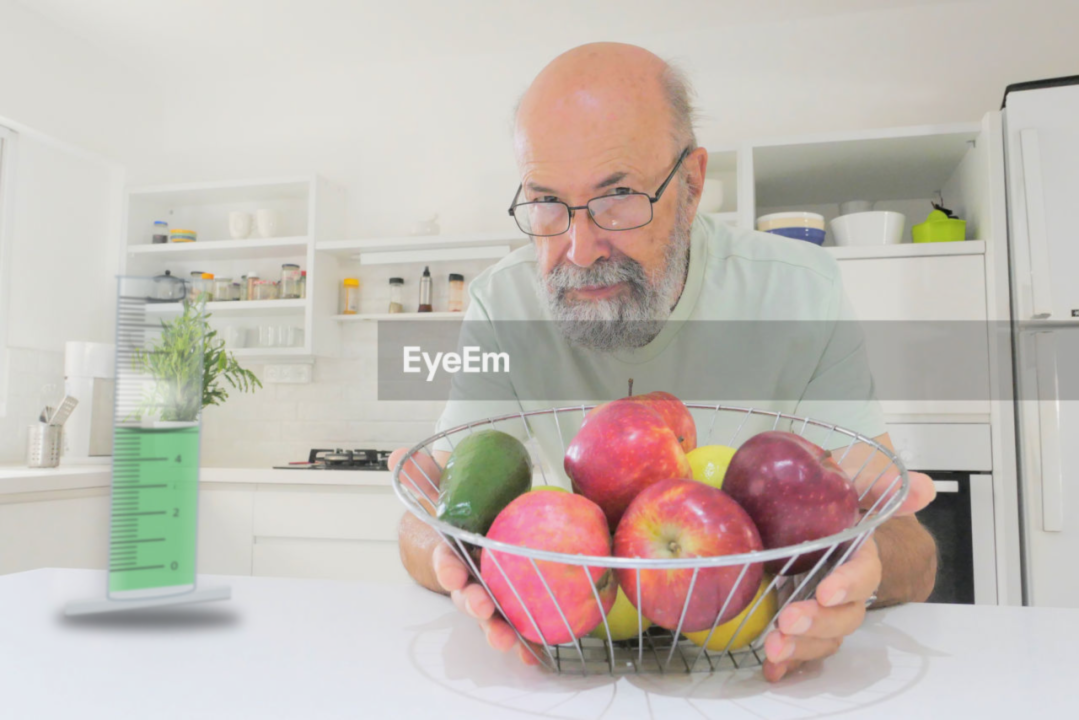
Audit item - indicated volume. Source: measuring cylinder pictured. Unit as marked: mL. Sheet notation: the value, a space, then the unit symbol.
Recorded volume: 5 mL
